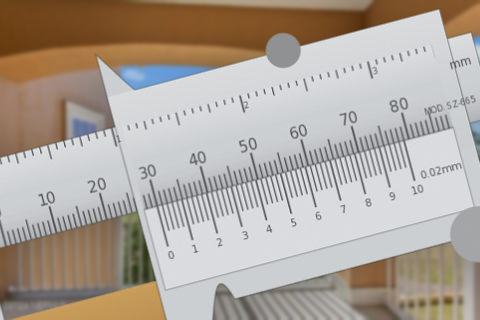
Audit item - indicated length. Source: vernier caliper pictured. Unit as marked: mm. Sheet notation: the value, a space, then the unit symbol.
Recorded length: 30.0 mm
